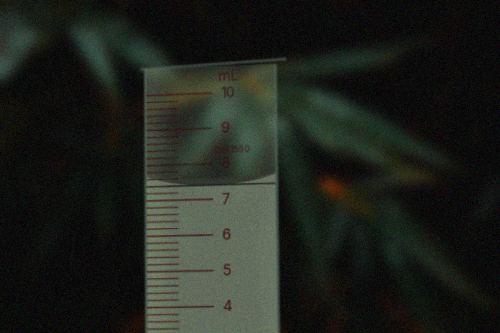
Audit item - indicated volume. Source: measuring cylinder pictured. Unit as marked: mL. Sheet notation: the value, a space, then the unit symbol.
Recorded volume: 7.4 mL
